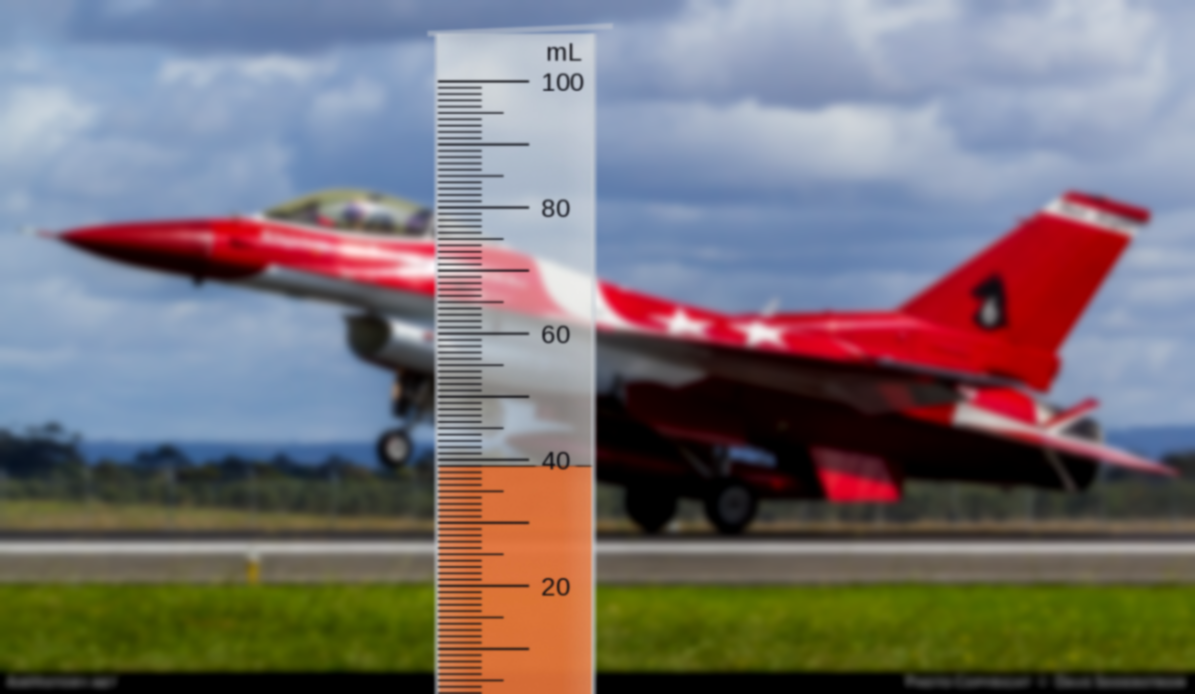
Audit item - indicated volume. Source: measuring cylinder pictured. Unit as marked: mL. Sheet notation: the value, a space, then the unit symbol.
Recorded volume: 39 mL
